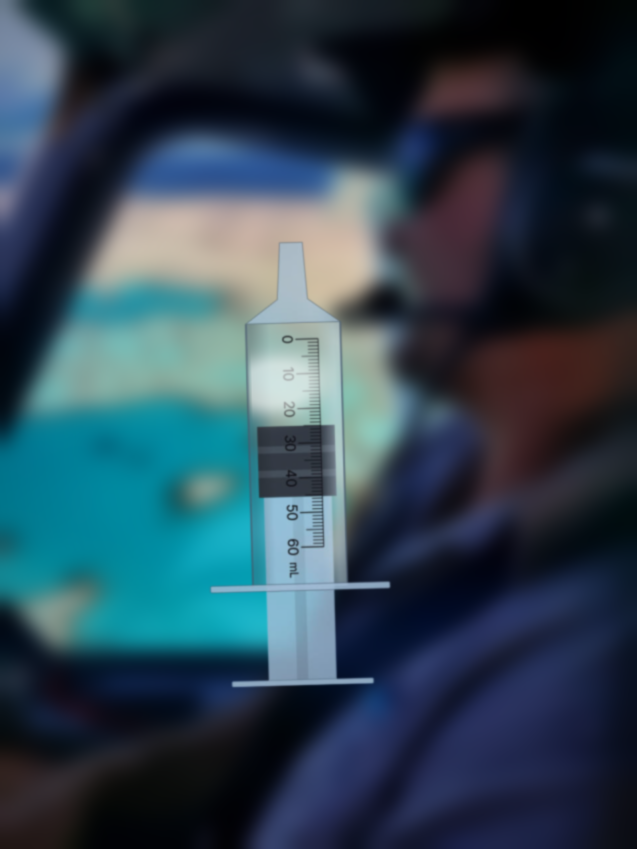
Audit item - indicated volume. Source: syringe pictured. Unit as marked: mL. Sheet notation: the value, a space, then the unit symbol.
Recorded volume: 25 mL
